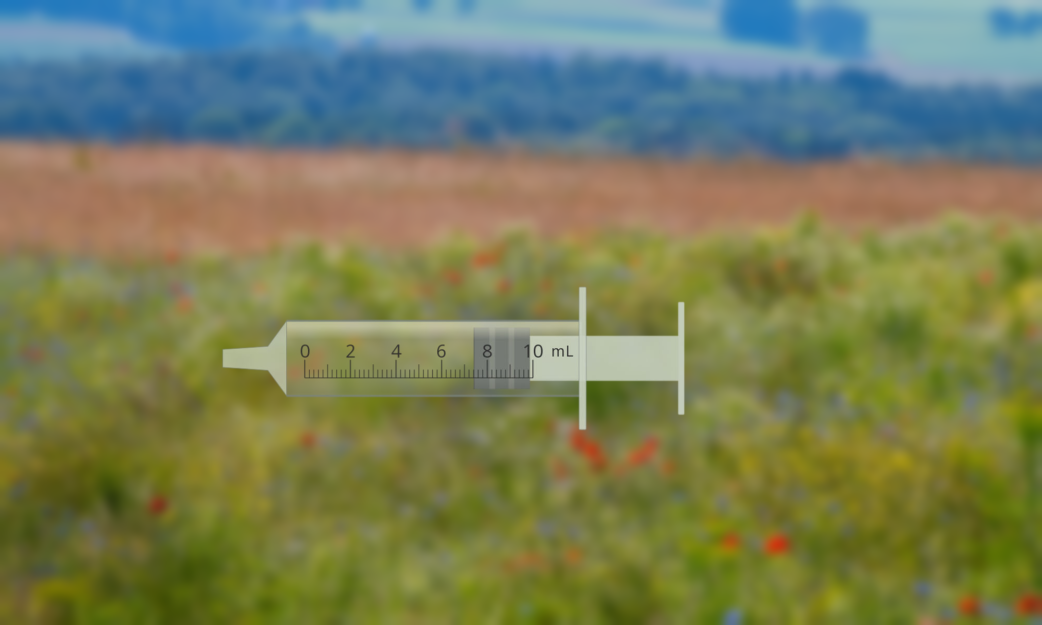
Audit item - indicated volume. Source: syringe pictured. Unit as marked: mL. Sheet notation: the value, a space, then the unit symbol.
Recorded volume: 7.4 mL
